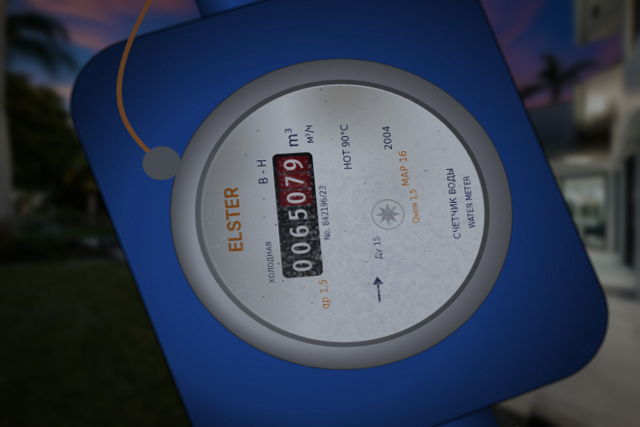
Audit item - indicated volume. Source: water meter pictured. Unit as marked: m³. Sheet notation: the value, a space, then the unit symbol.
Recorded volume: 65.079 m³
